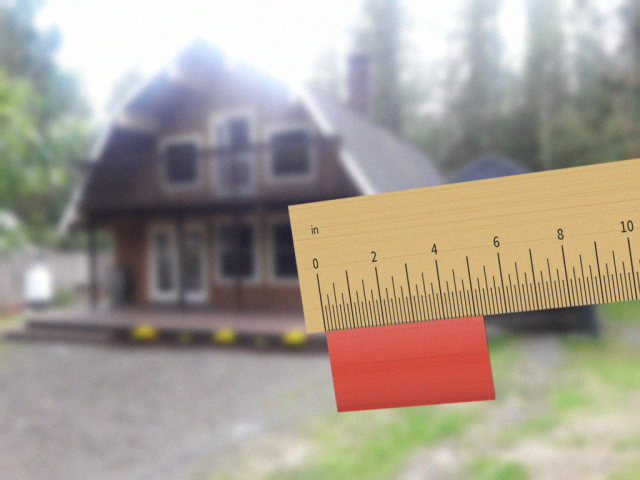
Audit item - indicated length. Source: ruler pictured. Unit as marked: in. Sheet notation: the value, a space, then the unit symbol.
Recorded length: 5.25 in
